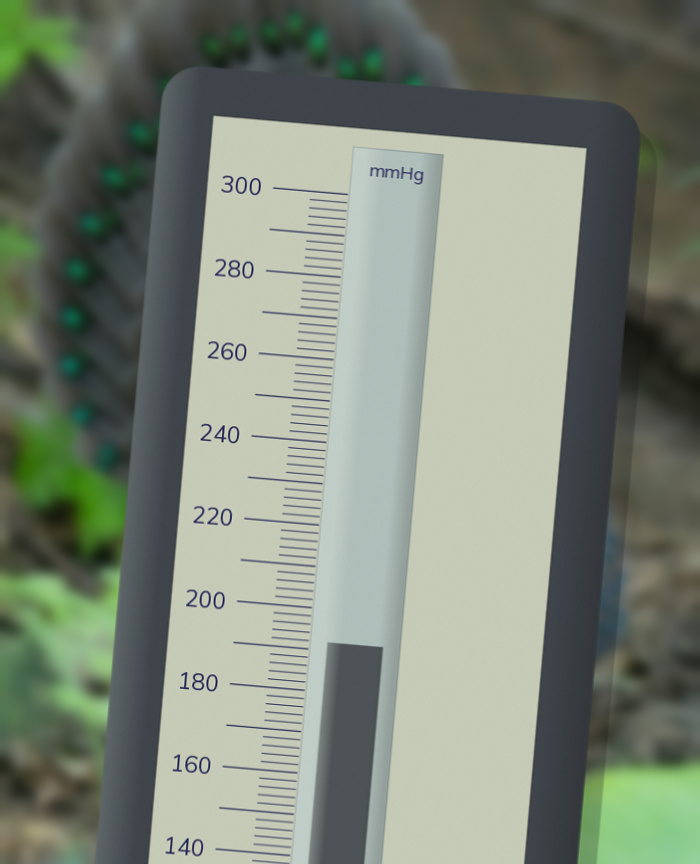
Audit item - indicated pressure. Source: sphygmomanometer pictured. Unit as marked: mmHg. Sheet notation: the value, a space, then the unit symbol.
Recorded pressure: 192 mmHg
